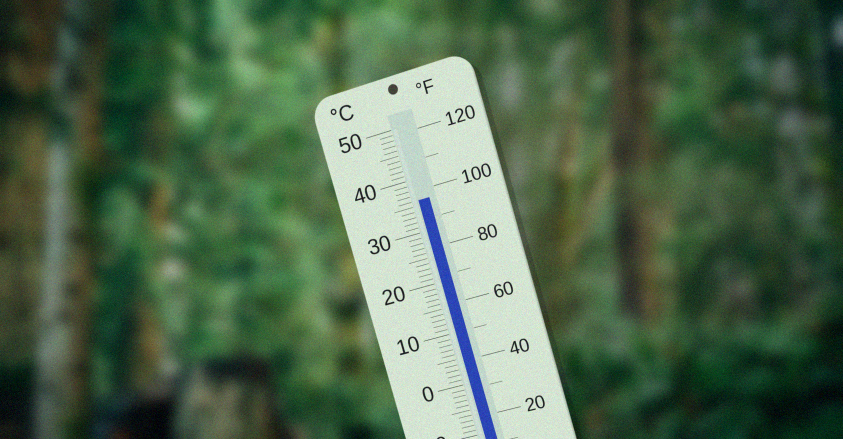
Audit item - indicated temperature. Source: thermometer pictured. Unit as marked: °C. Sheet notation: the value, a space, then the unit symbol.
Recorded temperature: 36 °C
